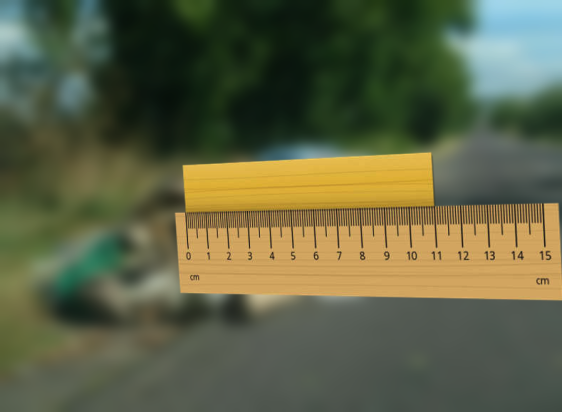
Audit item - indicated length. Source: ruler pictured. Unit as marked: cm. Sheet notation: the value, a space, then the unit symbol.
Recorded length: 11 cm
